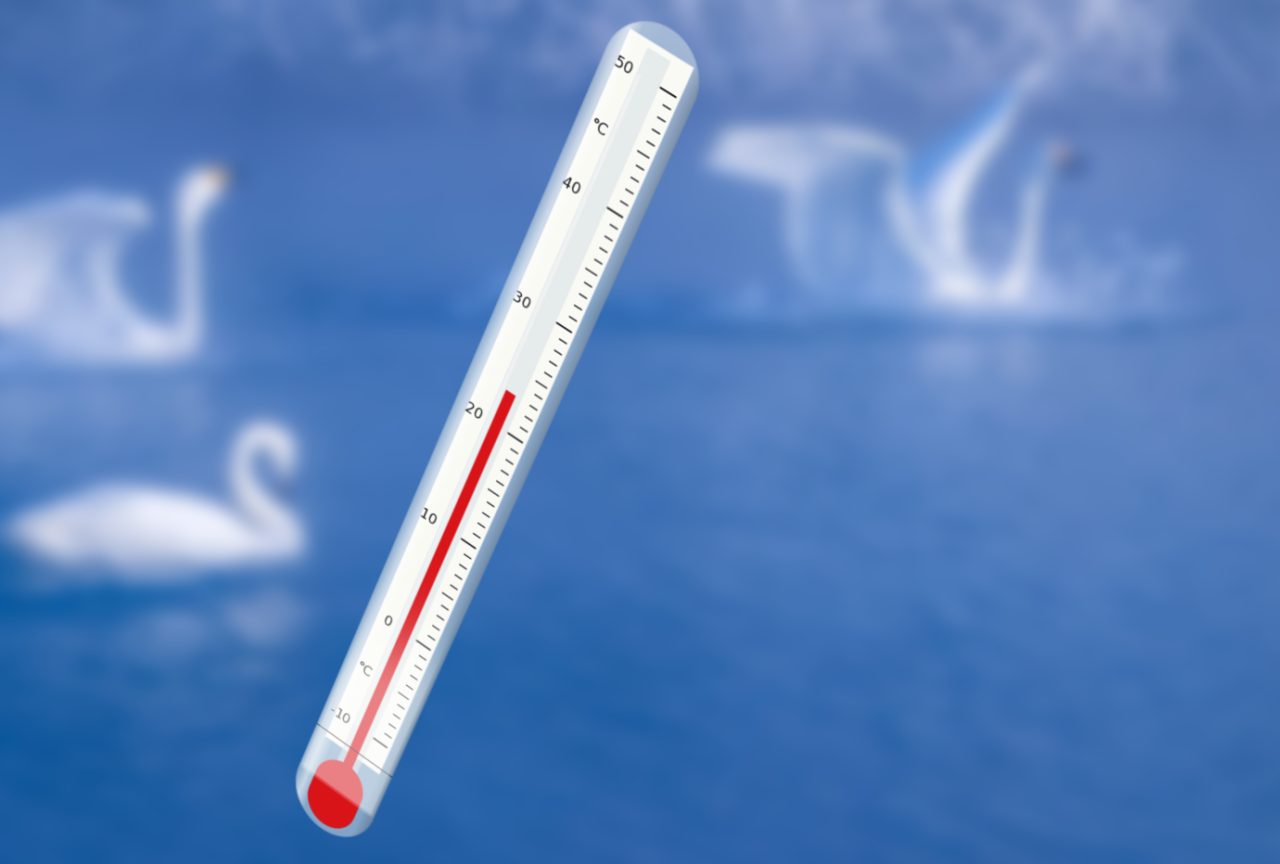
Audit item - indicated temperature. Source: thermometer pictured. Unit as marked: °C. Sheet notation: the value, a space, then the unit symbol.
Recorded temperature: 23 °C
